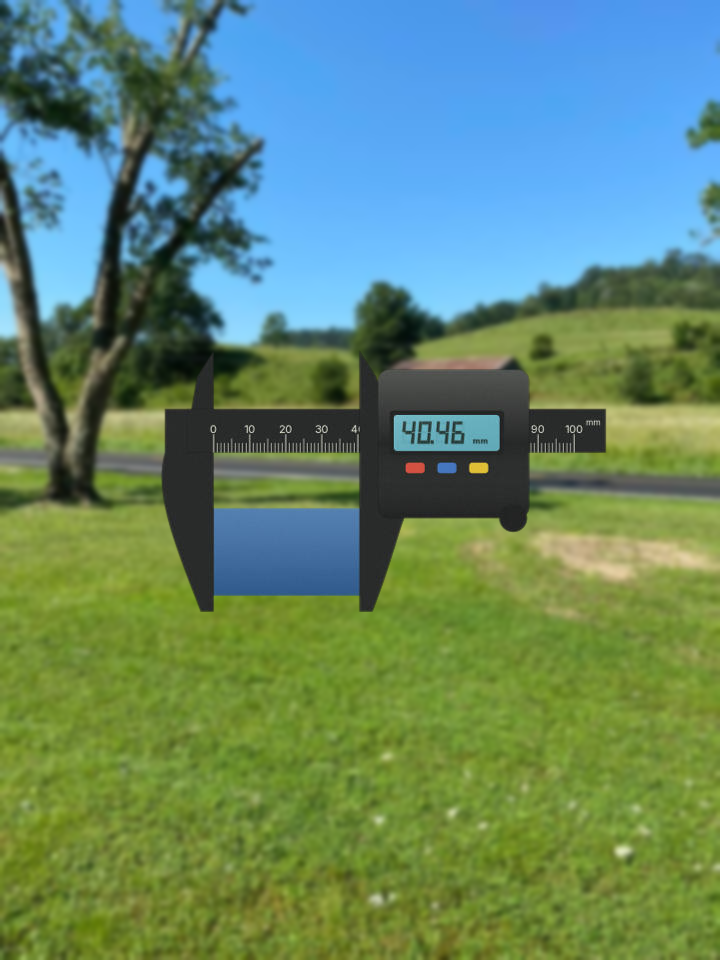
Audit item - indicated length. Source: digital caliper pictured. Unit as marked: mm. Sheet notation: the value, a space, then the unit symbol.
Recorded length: 40.46 mm
